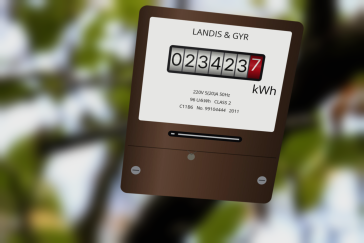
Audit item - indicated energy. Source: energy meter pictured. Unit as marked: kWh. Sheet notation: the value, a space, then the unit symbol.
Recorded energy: 23423.7 kWh
